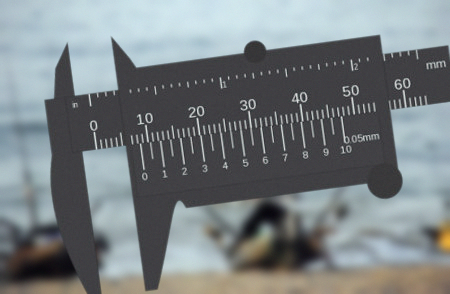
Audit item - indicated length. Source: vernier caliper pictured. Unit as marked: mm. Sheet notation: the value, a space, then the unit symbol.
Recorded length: 8.5 mm
